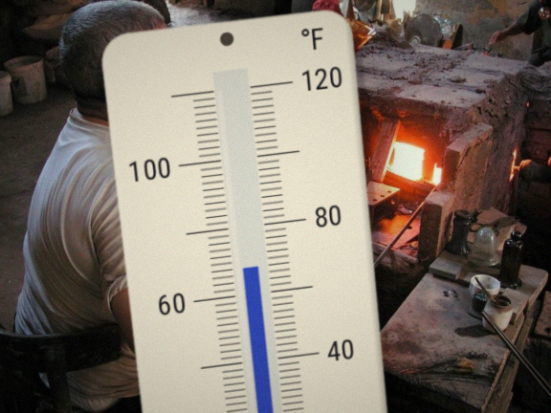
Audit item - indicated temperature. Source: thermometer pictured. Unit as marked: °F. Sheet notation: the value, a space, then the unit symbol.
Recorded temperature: 68 °F
